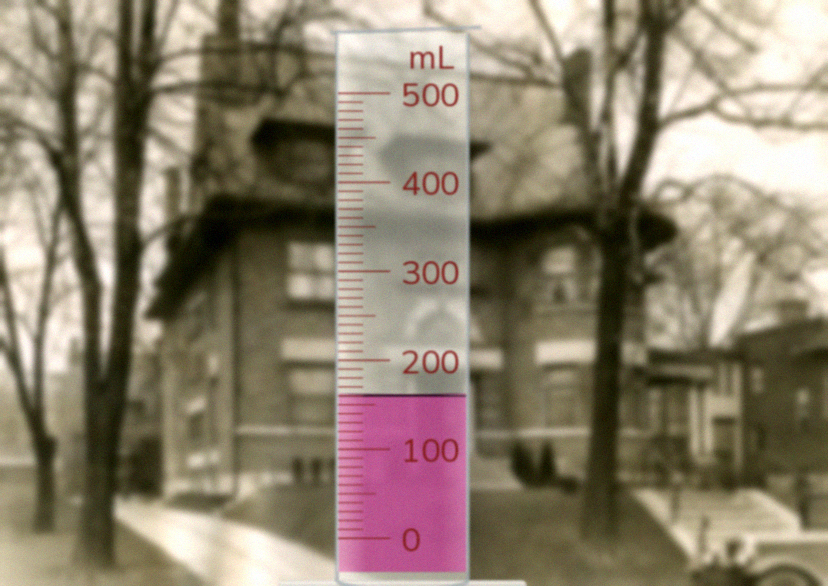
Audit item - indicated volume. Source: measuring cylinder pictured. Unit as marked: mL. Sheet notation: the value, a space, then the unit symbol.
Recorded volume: 160 mL
